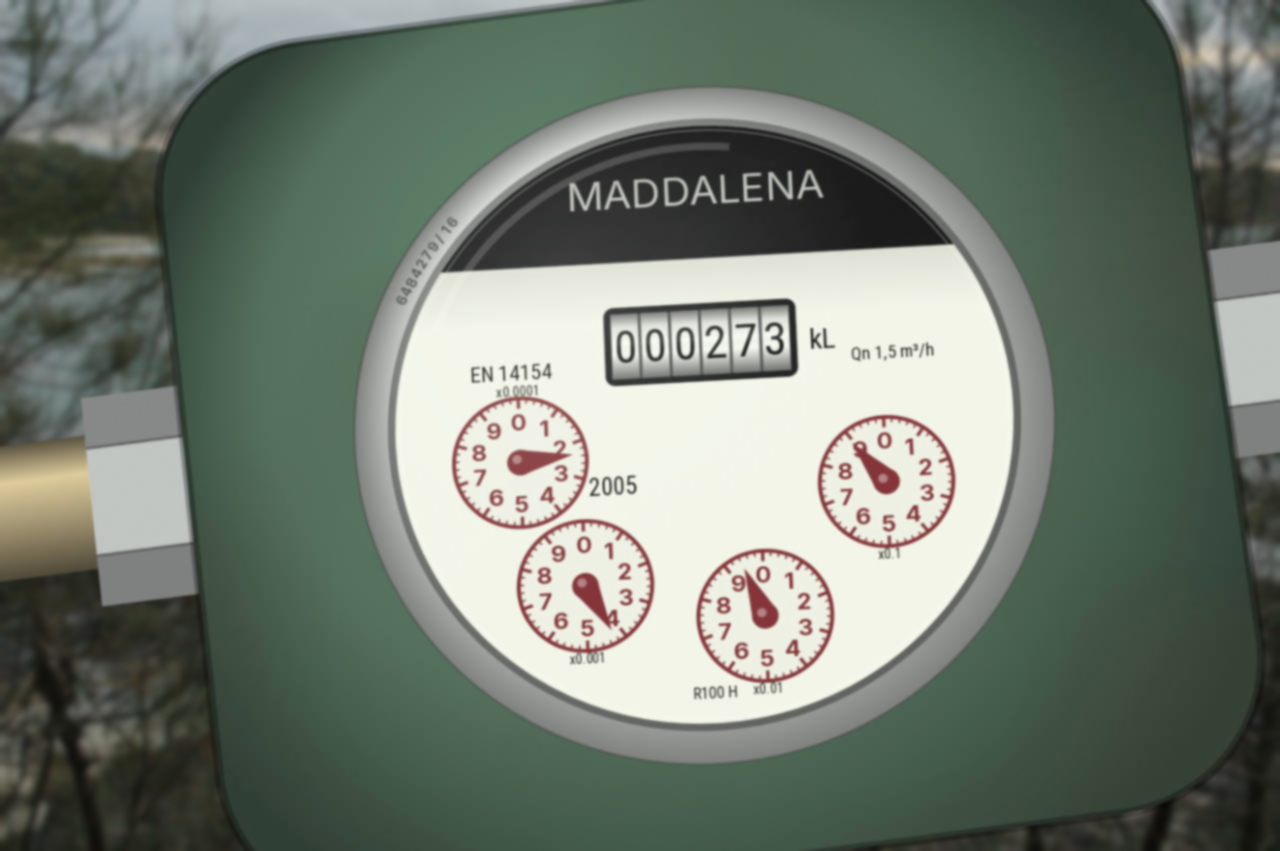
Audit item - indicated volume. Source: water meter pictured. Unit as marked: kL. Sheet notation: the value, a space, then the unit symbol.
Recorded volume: 273.8942 kL
